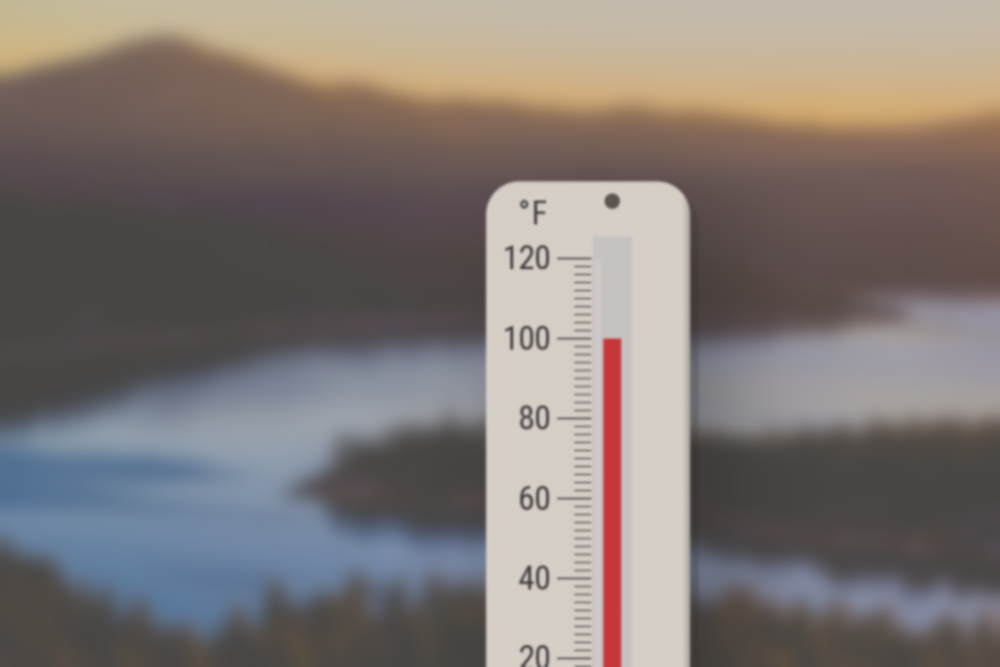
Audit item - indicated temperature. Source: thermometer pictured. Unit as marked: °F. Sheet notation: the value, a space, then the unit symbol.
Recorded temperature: 100 °F
